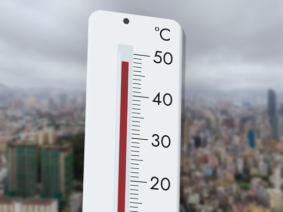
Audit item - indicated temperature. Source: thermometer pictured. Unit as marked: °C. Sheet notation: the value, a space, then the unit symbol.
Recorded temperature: 48 °C
